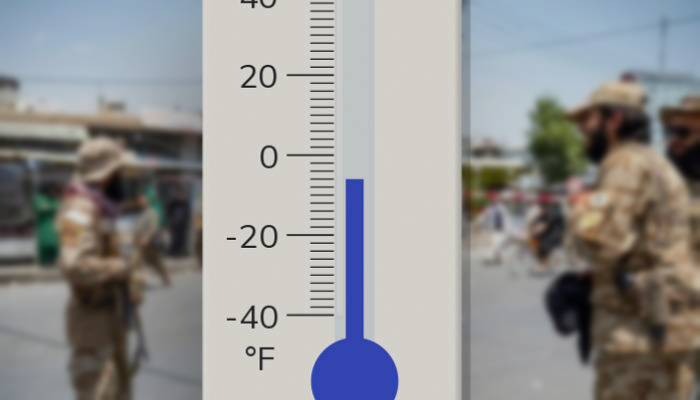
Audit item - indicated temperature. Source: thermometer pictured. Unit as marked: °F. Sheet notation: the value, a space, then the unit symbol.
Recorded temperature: -6 °F
